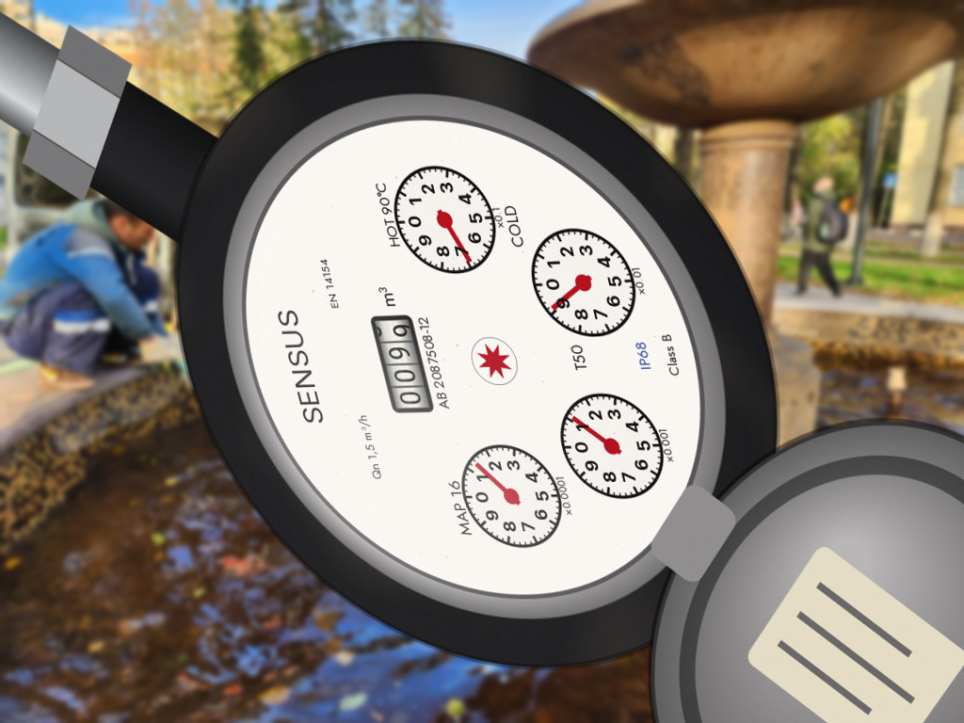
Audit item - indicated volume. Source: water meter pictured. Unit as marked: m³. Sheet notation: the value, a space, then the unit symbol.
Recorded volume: 98.6911 m³
